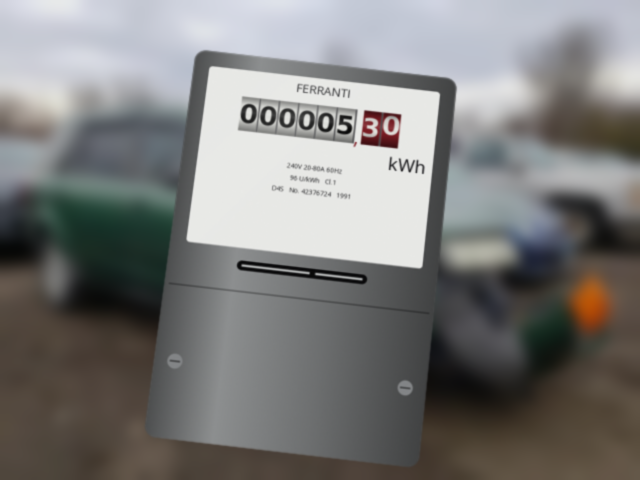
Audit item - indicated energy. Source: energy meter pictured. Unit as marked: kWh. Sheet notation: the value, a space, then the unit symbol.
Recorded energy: 5.30 kWh
